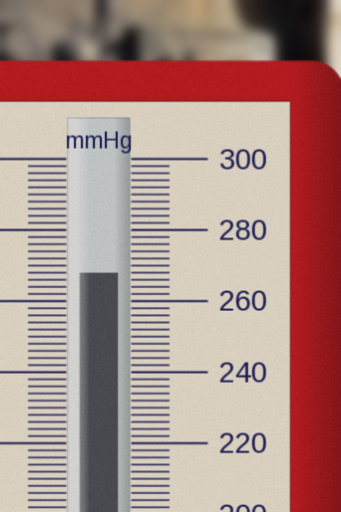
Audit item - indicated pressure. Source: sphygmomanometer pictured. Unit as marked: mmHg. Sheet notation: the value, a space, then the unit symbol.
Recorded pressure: 268 mmHg
